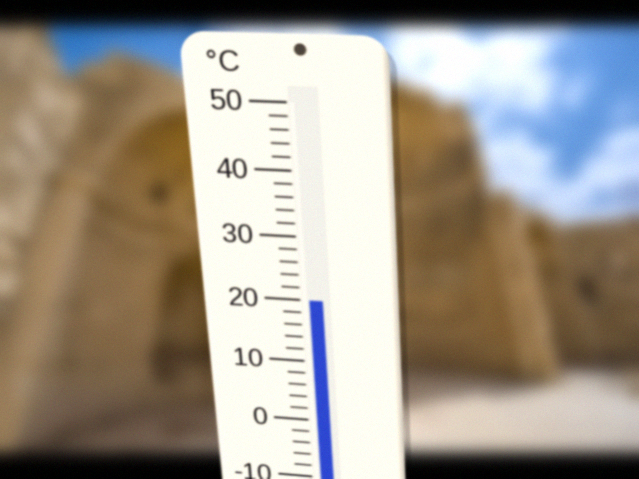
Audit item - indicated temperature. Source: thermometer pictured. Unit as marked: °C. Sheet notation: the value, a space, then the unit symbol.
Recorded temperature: 20 °C
